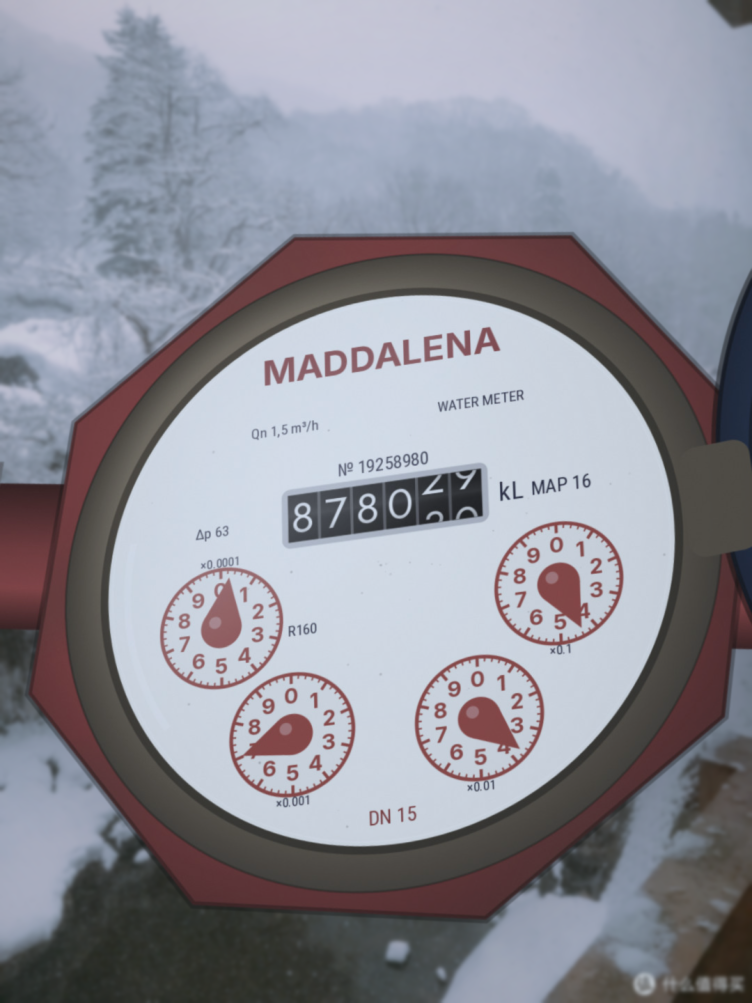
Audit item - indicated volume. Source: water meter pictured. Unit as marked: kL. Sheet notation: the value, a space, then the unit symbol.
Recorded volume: 878029.4370 kL
